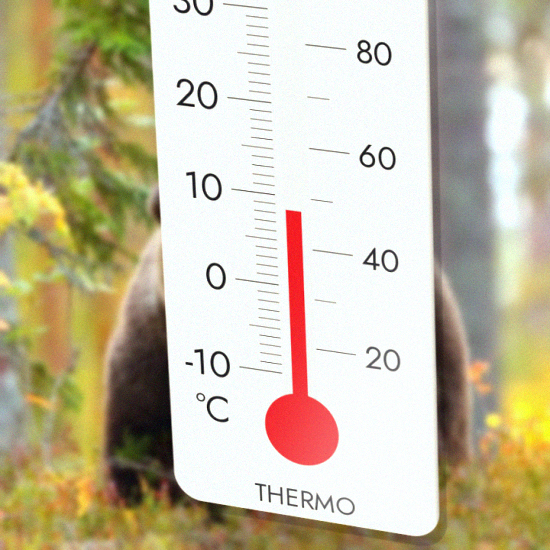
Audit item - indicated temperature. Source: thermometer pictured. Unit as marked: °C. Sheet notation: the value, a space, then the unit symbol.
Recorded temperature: 8.5 °C
